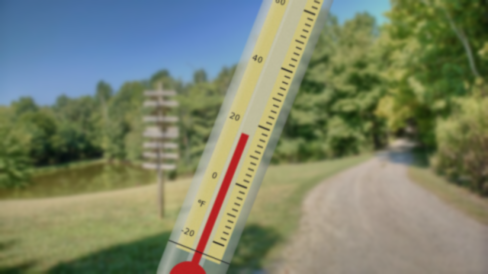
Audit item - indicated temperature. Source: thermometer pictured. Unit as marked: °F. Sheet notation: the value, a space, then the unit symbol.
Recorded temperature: 16 °F
